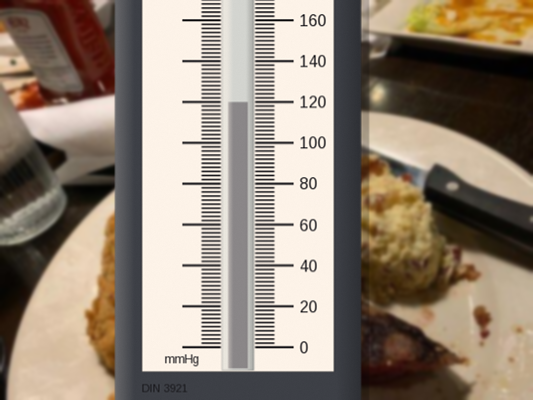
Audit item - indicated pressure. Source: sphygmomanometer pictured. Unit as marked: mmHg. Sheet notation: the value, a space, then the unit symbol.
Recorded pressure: 120 mmHg
